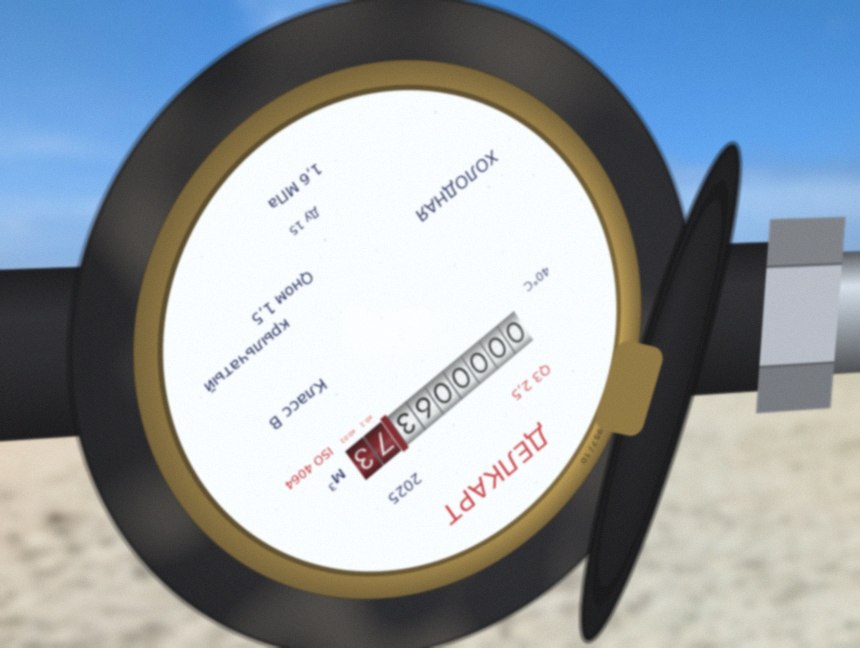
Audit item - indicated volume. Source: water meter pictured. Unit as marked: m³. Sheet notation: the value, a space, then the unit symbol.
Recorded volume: 63.73 m³
